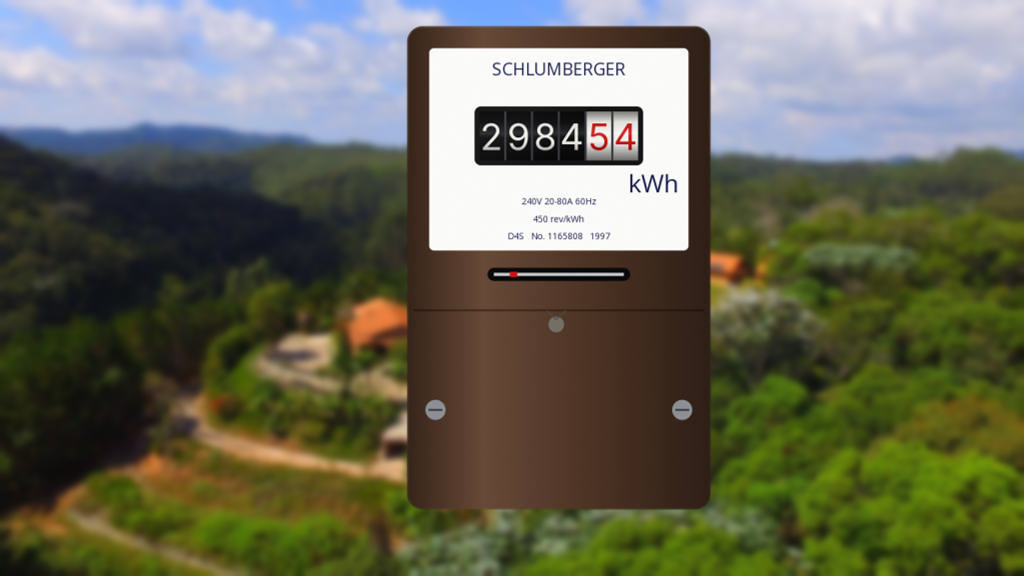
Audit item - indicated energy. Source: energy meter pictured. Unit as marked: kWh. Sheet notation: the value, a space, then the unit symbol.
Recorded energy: 2984.54 kWh
